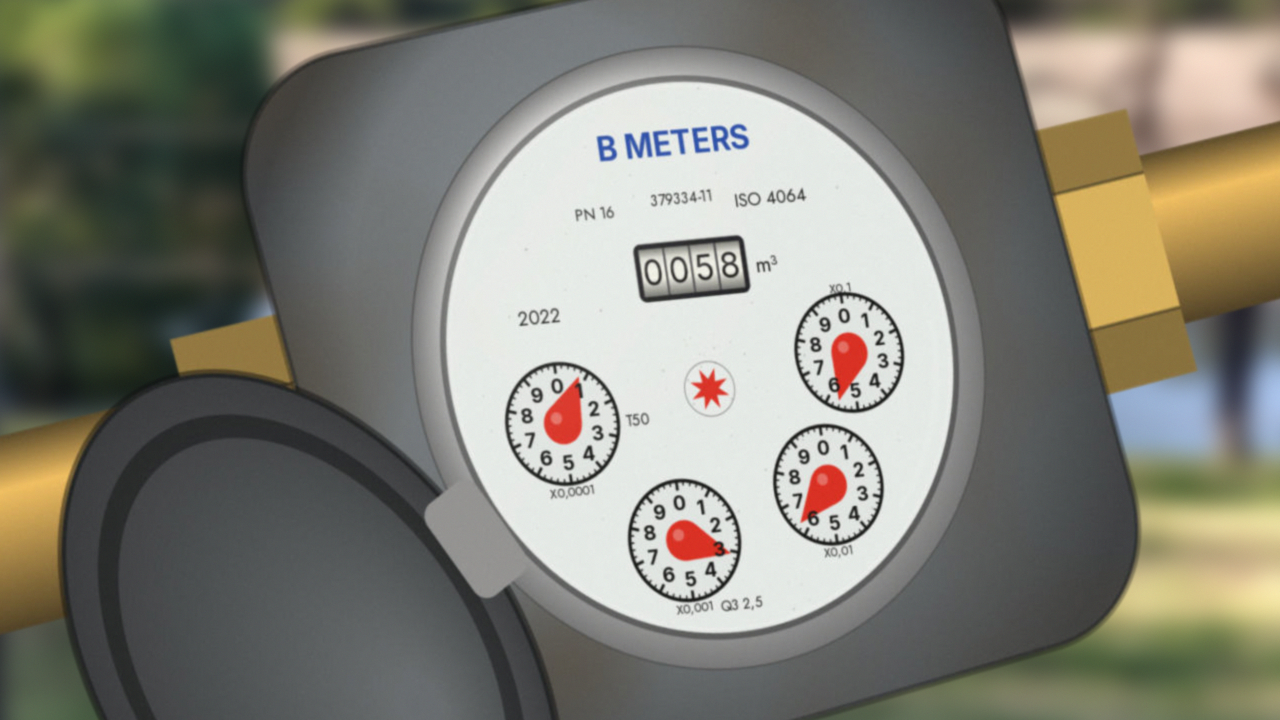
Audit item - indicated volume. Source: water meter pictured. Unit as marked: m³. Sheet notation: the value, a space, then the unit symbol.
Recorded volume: 58.5630 m³
